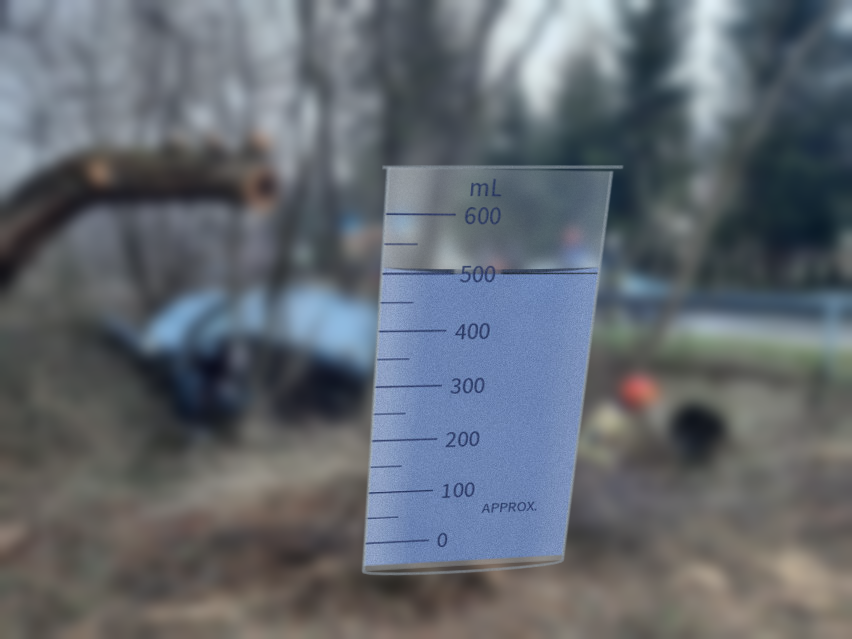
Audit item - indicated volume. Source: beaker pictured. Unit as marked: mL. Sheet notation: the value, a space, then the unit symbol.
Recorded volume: 500 mL
